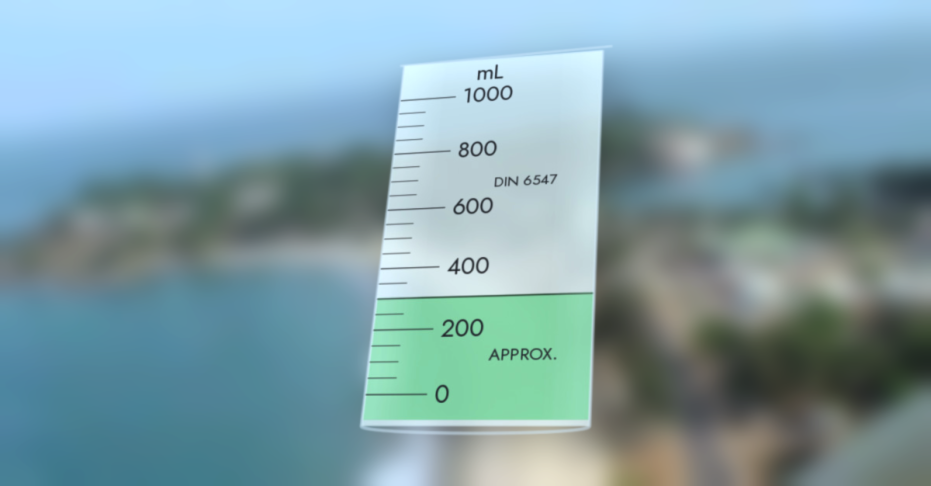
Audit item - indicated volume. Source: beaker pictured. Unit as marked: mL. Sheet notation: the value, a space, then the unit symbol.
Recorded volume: 300 mL
